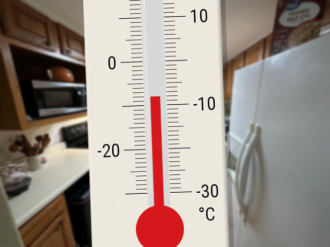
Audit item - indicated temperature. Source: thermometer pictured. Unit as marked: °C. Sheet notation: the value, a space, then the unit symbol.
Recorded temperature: -8 °C
